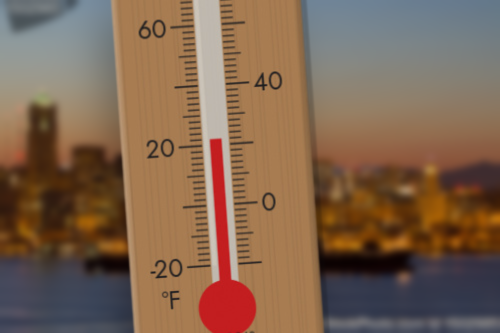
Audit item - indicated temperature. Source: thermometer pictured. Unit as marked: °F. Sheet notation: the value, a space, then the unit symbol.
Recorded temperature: 22 °F
